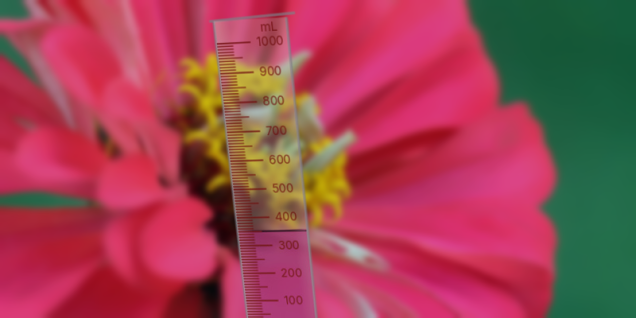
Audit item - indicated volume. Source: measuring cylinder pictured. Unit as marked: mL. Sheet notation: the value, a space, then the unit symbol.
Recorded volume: 350 mL
